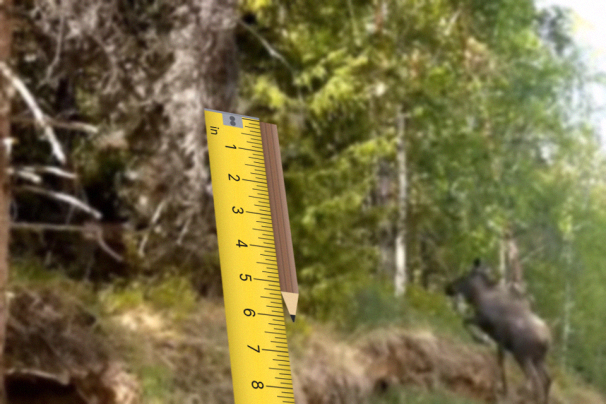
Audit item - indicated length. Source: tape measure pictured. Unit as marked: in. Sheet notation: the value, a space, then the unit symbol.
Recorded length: 6.125 in
